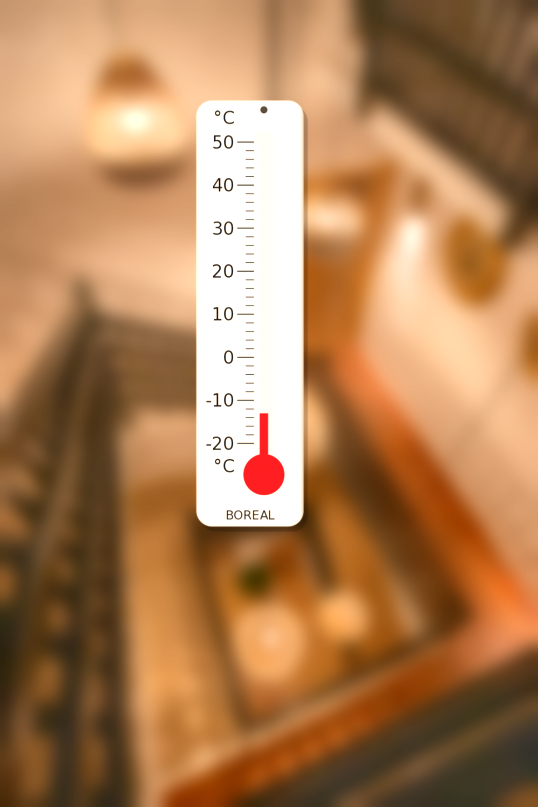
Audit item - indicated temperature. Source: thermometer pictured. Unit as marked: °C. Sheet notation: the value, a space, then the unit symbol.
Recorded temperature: -13 °C
